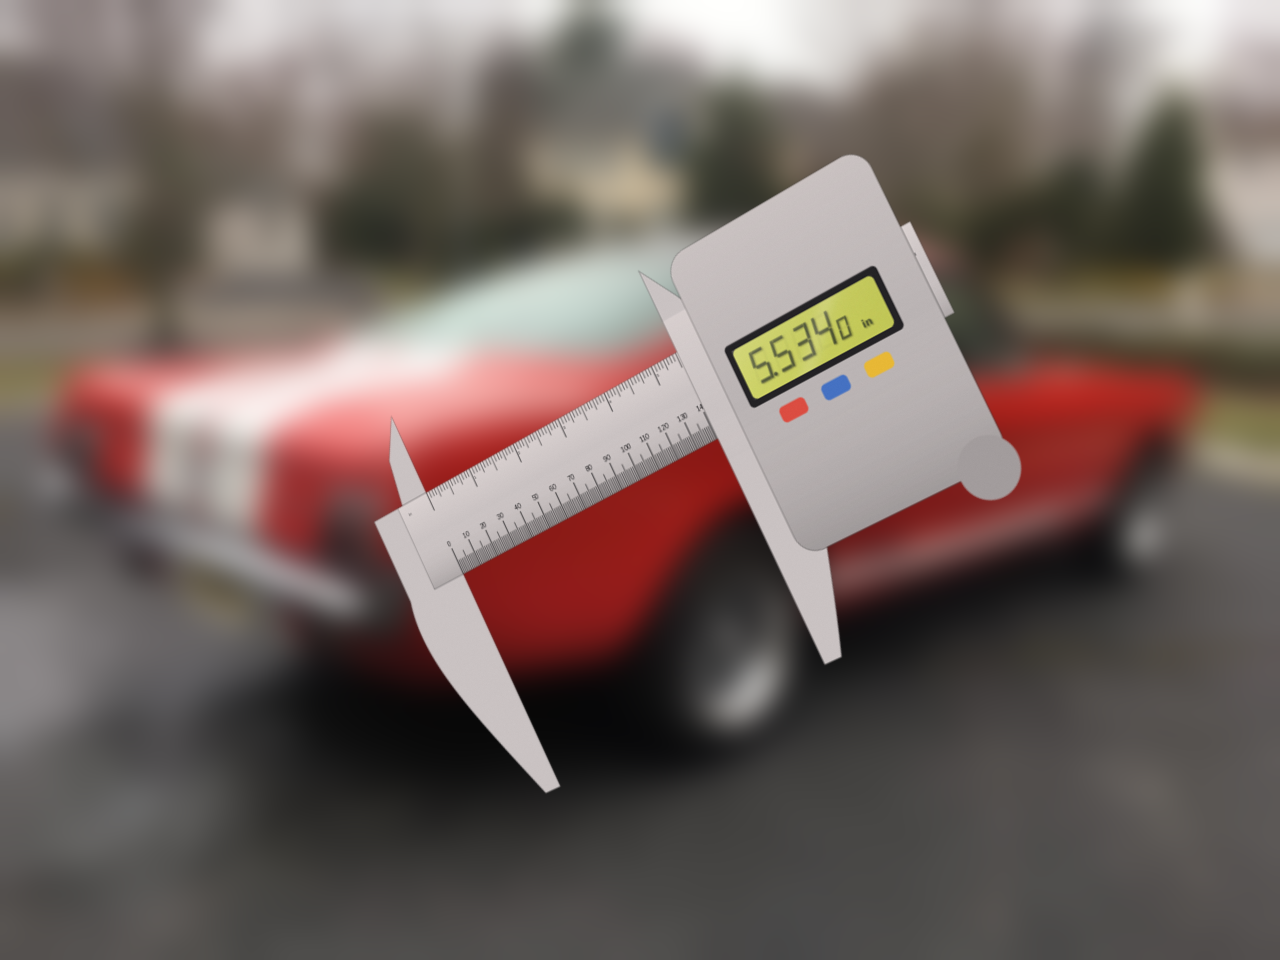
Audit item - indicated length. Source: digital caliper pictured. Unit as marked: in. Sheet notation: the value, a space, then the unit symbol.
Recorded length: 5.5340 in
